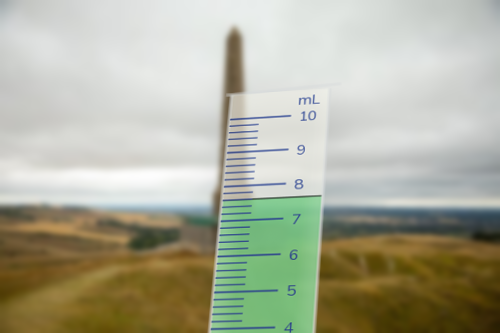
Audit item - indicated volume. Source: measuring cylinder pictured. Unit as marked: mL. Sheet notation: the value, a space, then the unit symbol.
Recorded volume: 7.6 mL
